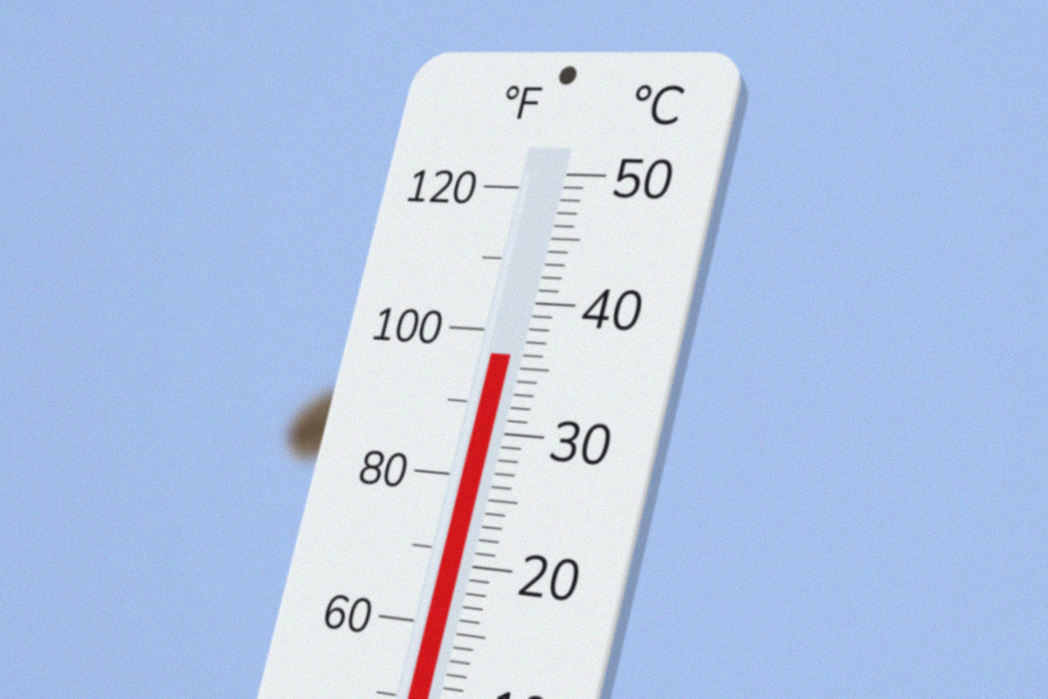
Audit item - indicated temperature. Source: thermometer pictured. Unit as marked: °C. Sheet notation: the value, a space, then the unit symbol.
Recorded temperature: 36 °C
